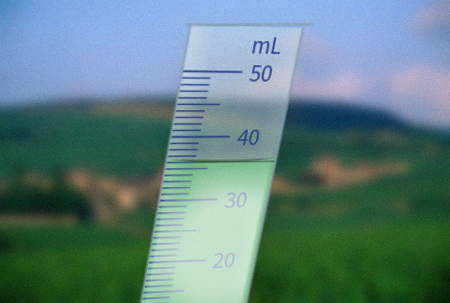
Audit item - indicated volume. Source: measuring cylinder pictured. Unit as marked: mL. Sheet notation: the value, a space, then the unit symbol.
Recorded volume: 36 mL
